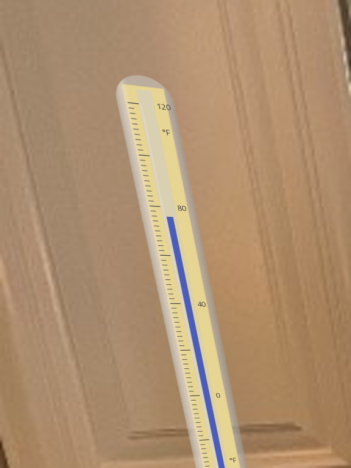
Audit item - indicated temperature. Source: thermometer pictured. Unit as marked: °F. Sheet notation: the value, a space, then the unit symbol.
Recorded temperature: 76 °F
